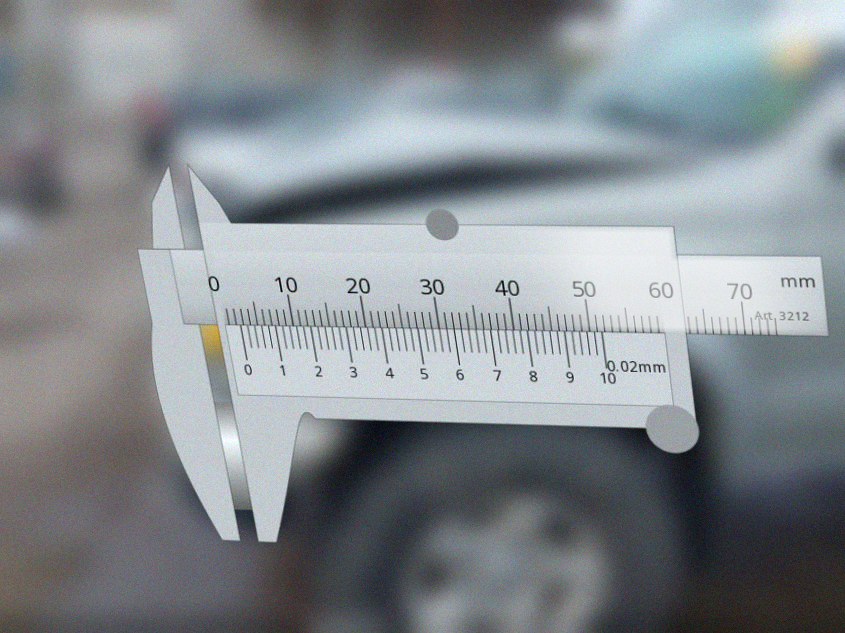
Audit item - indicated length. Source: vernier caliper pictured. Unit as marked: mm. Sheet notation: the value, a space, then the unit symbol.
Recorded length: 2.6 mm
